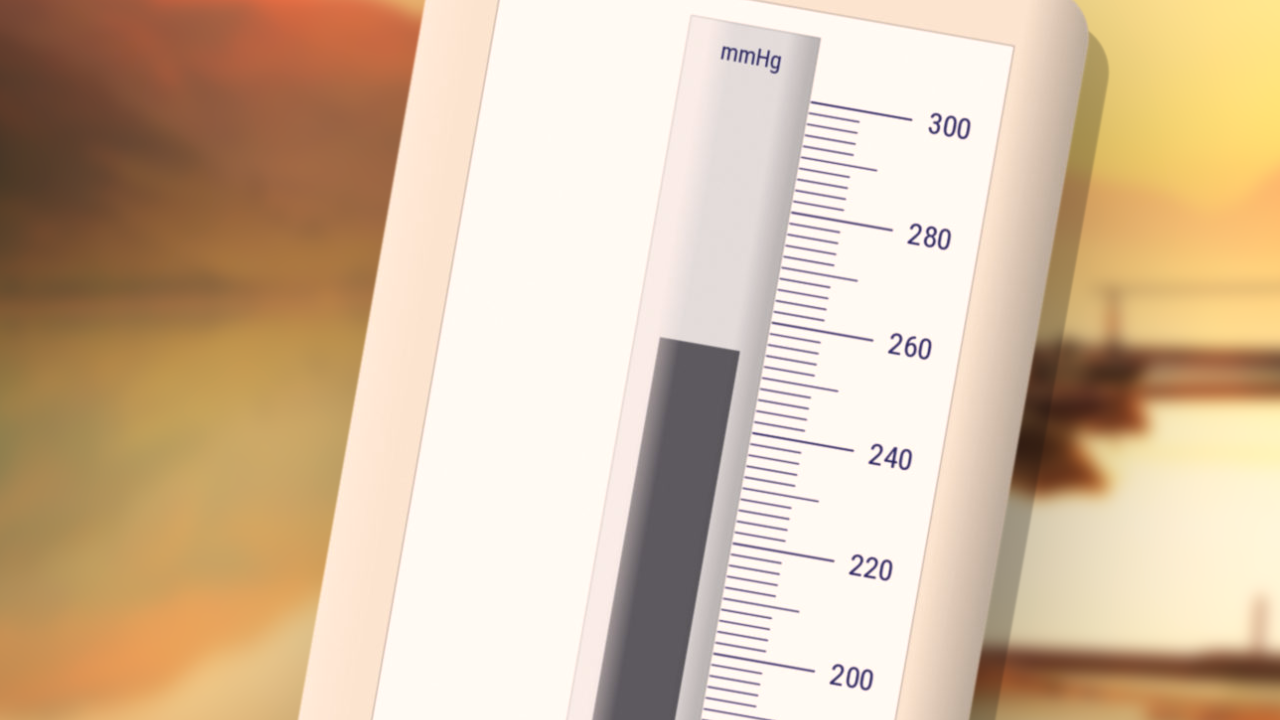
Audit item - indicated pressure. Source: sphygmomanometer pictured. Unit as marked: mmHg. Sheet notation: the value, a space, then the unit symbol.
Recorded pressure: 254 mmHg
